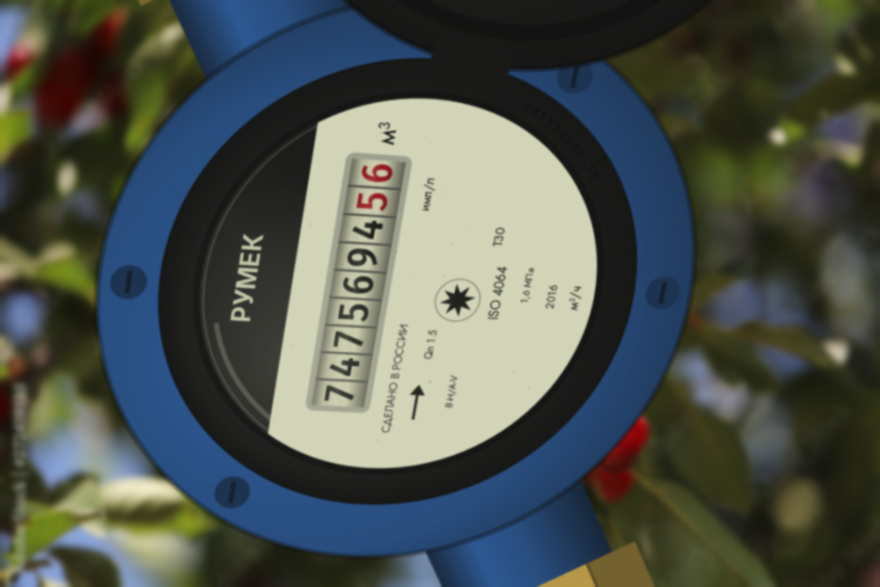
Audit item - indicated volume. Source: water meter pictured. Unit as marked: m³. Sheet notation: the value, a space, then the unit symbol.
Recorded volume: 7475694.56 m³
